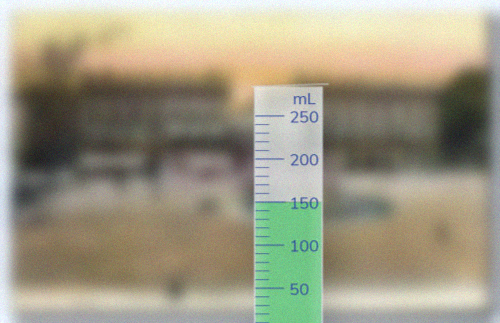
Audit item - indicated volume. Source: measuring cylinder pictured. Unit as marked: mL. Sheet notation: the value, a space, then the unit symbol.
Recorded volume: 150 mL
